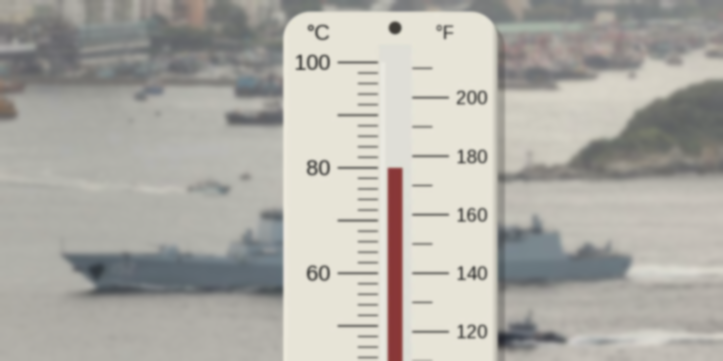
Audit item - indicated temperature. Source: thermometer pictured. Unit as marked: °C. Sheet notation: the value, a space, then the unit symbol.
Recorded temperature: 80 °C
